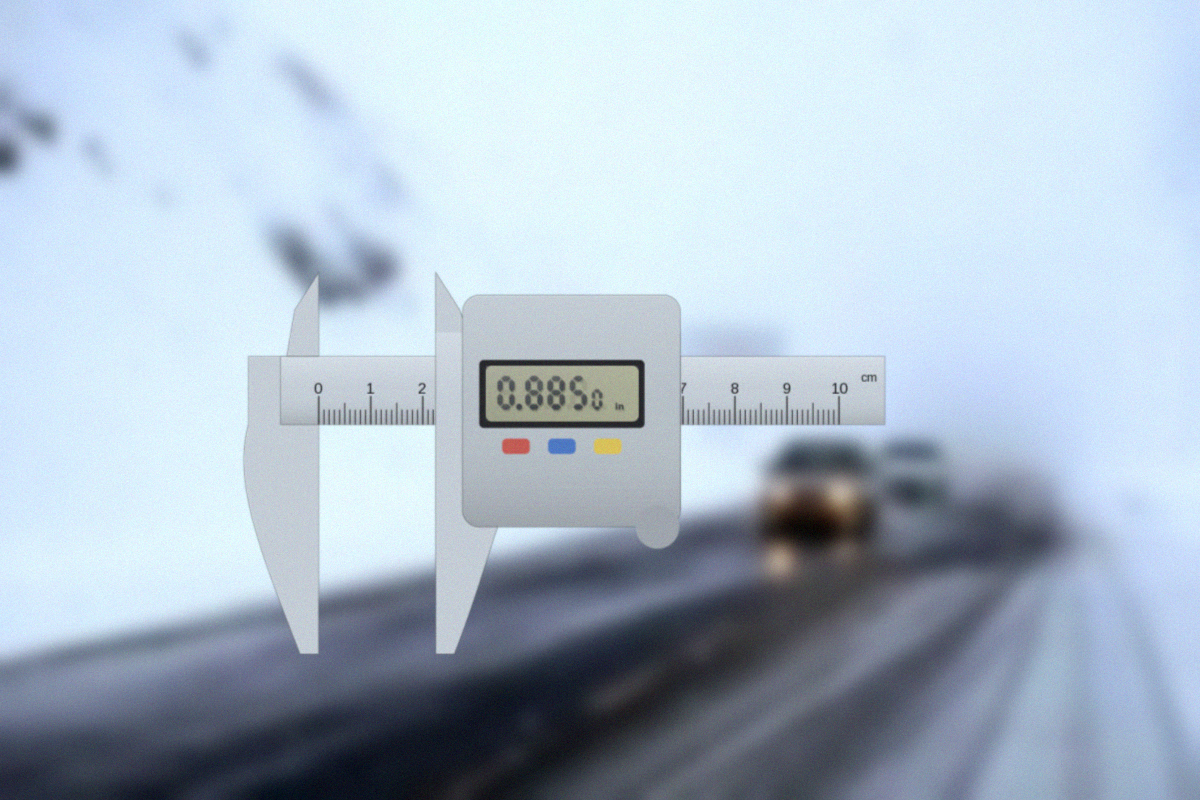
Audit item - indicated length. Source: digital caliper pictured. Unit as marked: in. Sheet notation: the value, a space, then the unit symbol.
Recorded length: 0.8850 in
